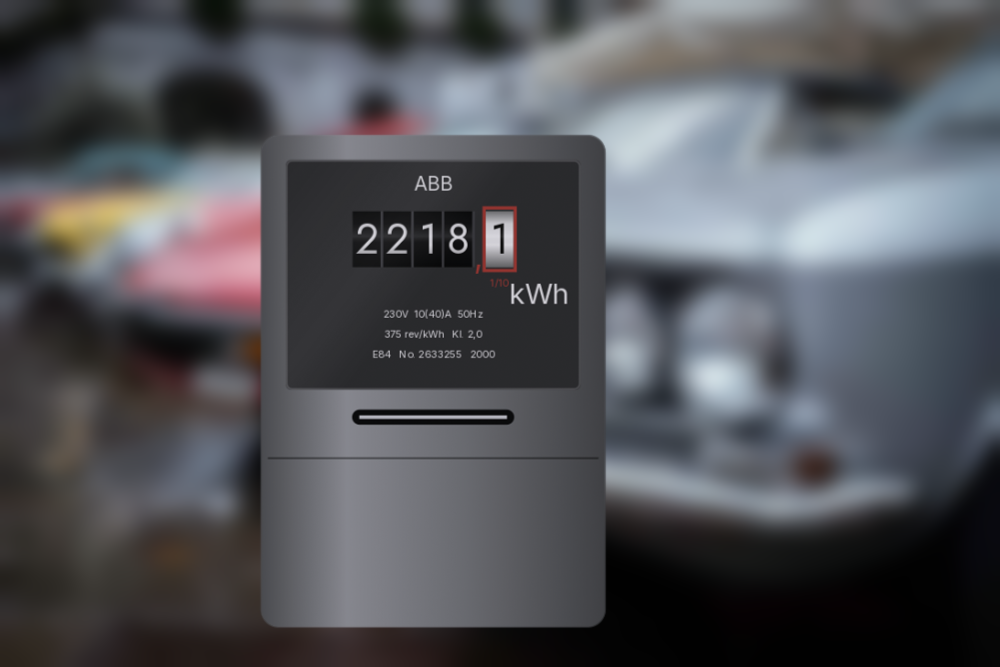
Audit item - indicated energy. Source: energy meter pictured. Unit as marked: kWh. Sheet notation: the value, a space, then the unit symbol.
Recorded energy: 2218.1 kWh
